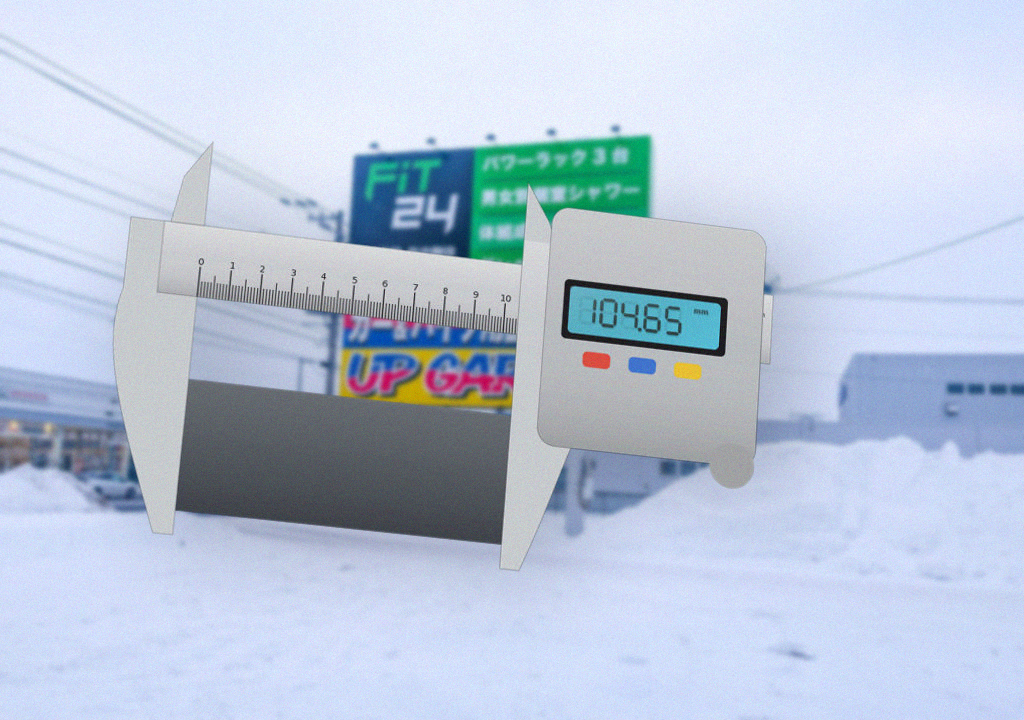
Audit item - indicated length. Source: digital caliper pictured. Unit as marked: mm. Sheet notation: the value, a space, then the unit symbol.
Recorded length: 104.65 mm
